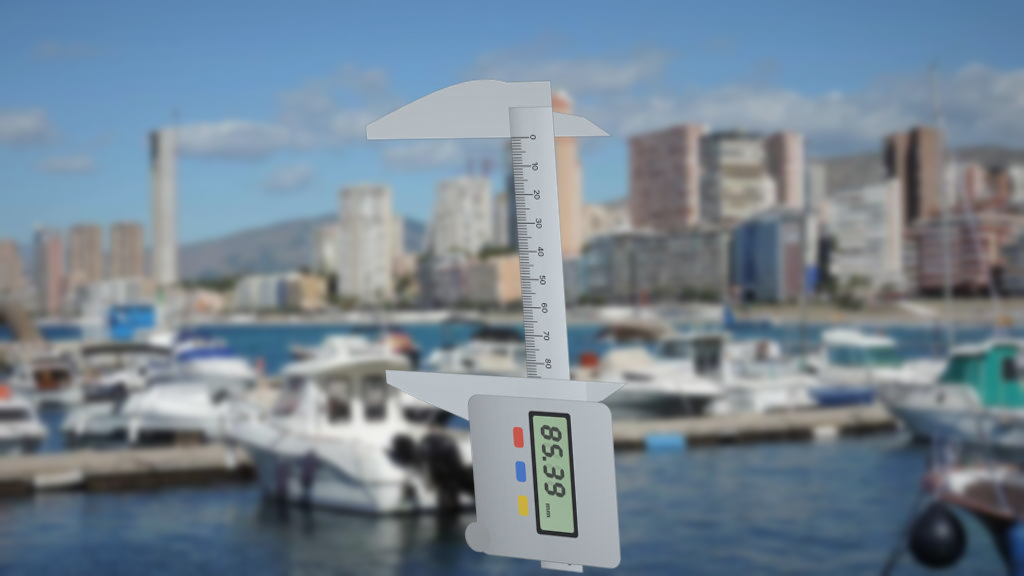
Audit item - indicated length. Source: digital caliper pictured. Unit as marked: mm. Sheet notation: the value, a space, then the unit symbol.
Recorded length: 85.39 mm
